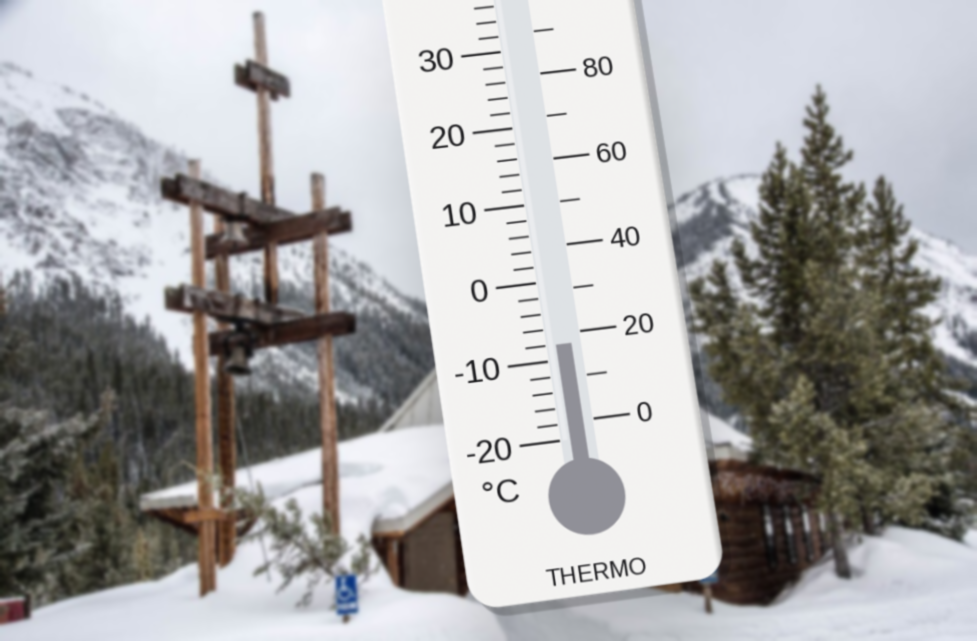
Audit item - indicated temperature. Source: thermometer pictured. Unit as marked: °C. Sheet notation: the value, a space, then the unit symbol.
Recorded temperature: -8 °C
